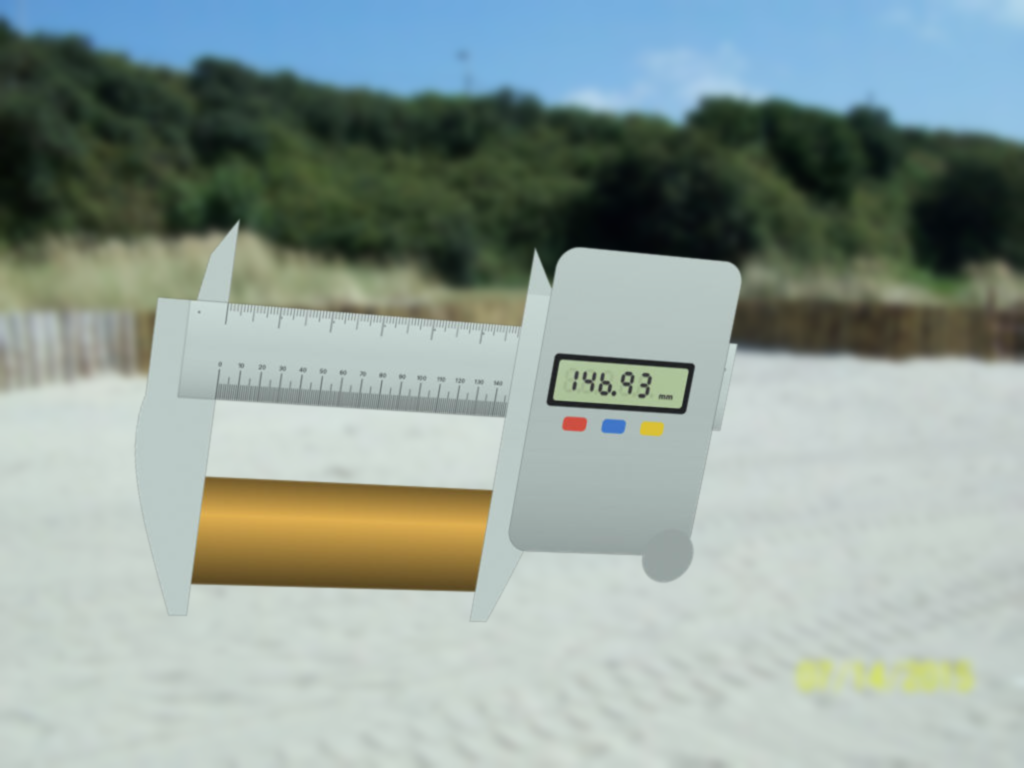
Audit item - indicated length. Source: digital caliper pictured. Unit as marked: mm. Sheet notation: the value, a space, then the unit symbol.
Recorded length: 146.93 mm
